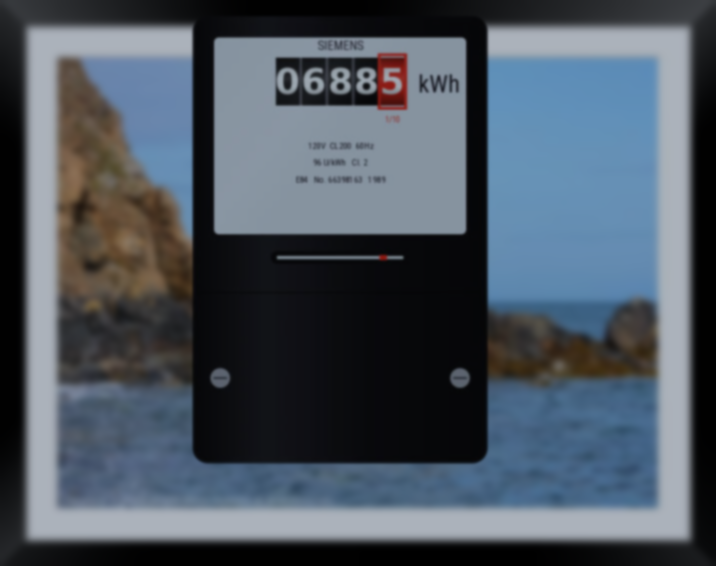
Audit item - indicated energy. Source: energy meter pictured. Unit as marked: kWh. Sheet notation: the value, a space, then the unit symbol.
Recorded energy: 688.5 kWh
